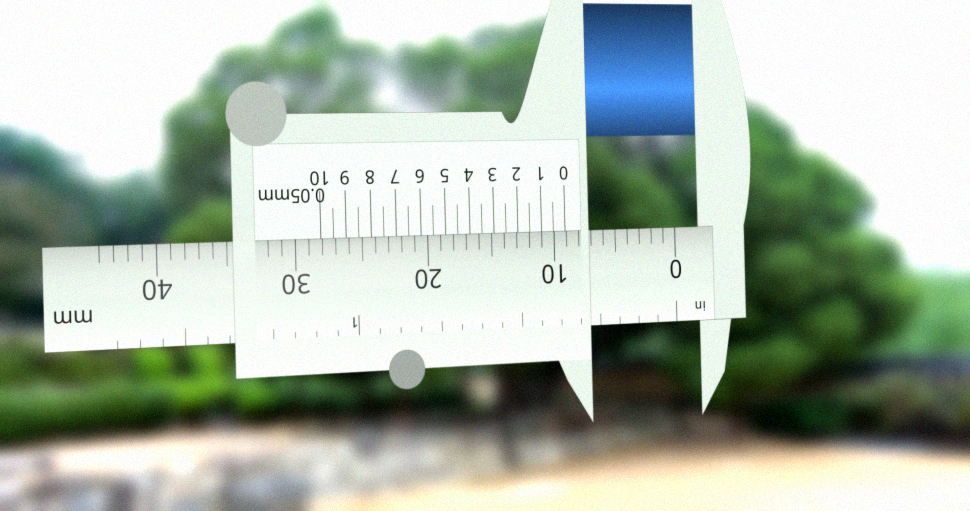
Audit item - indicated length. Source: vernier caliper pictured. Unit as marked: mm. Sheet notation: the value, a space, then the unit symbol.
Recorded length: 9.1 mm
